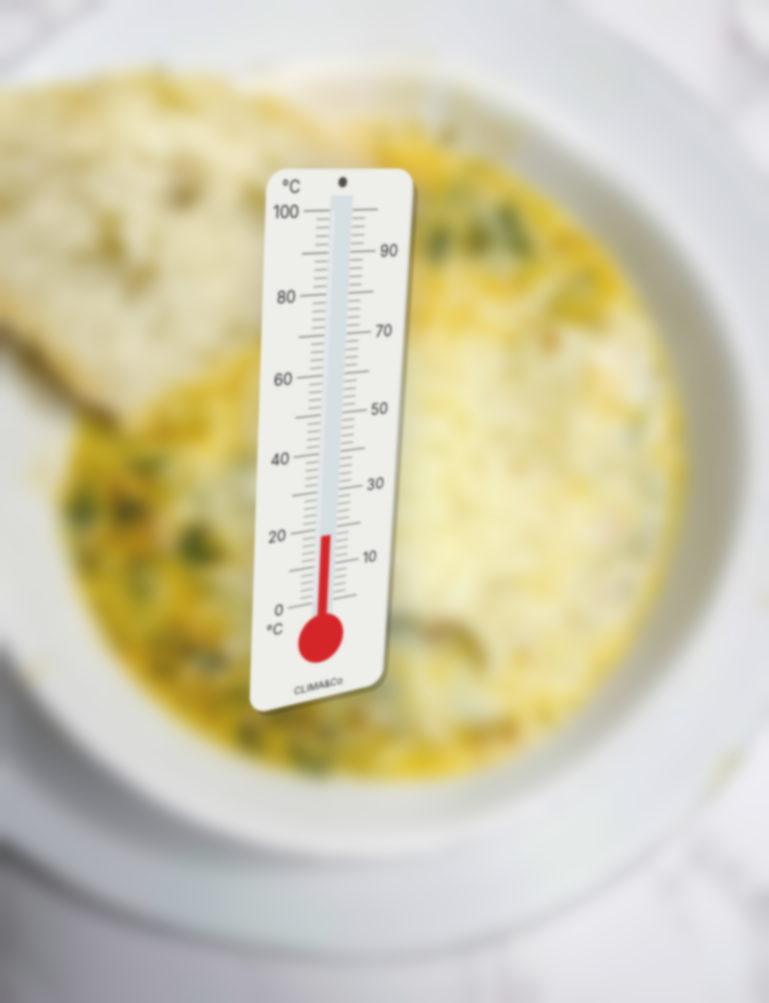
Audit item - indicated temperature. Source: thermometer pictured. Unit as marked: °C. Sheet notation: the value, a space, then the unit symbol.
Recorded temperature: 18 °C
